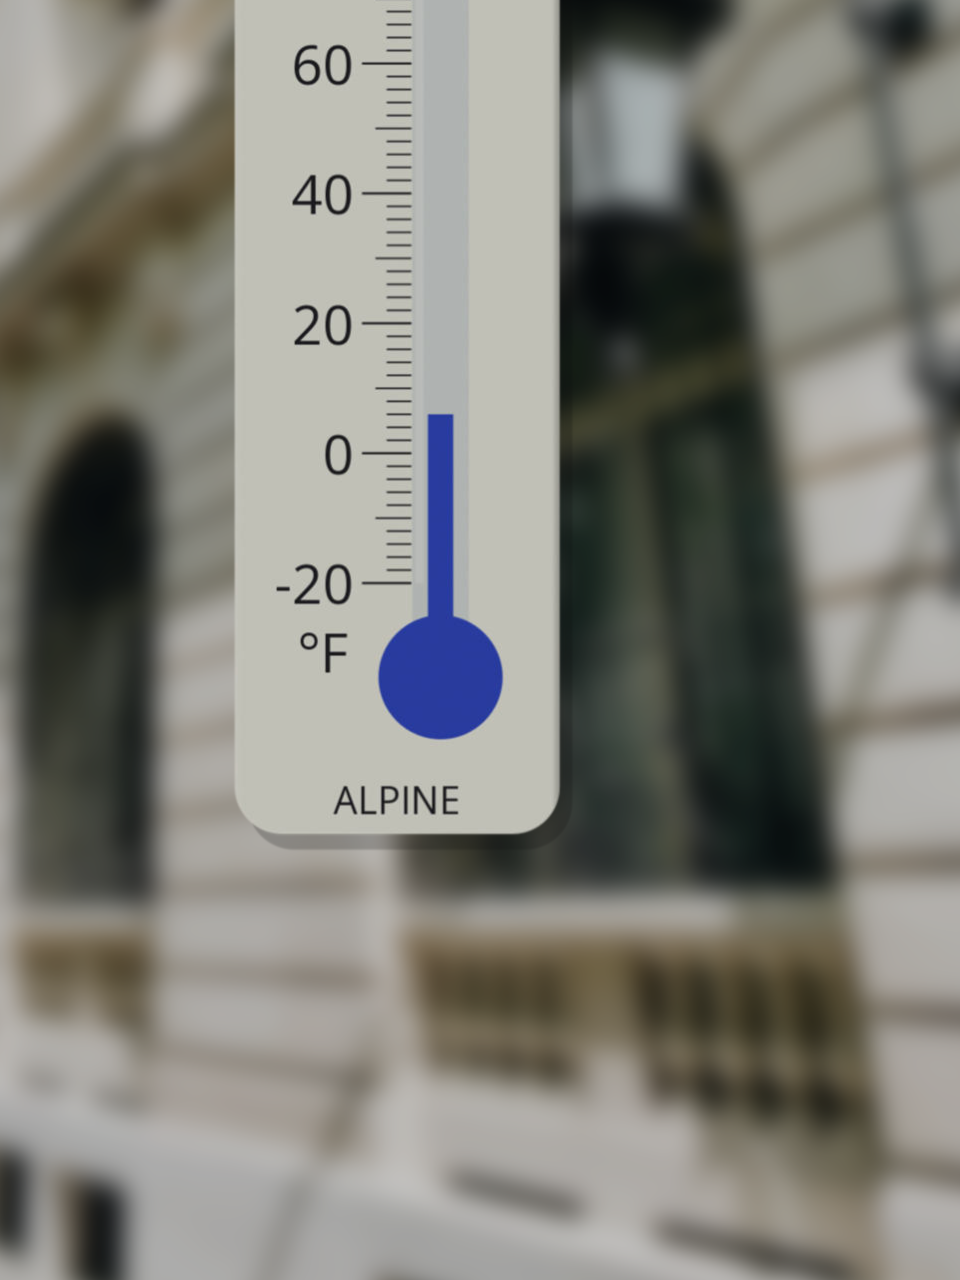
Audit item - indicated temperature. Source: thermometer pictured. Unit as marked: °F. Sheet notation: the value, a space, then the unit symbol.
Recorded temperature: 6 °F
